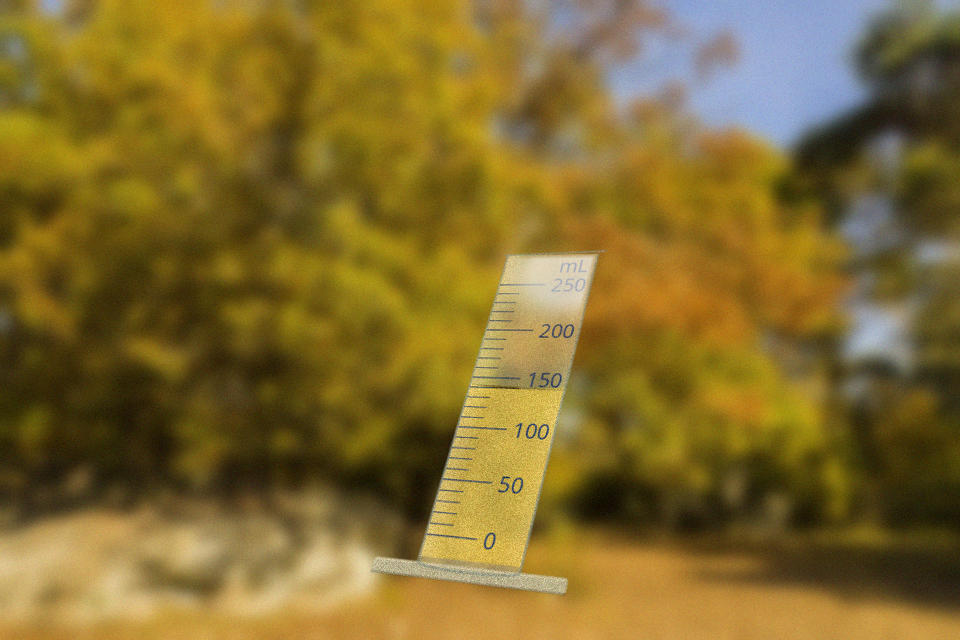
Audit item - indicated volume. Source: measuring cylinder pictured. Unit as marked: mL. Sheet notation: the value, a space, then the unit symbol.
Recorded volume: 140 mL
